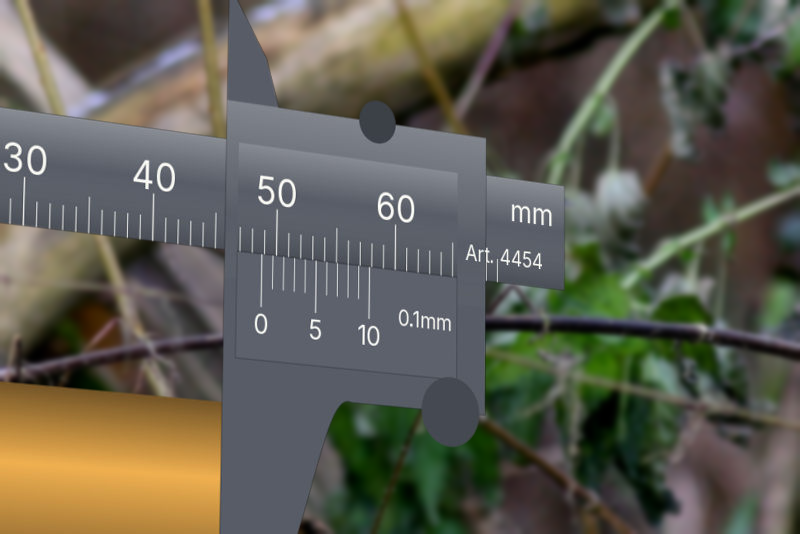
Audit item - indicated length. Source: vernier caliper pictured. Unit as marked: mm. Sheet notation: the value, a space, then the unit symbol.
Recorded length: 48.8 mm
